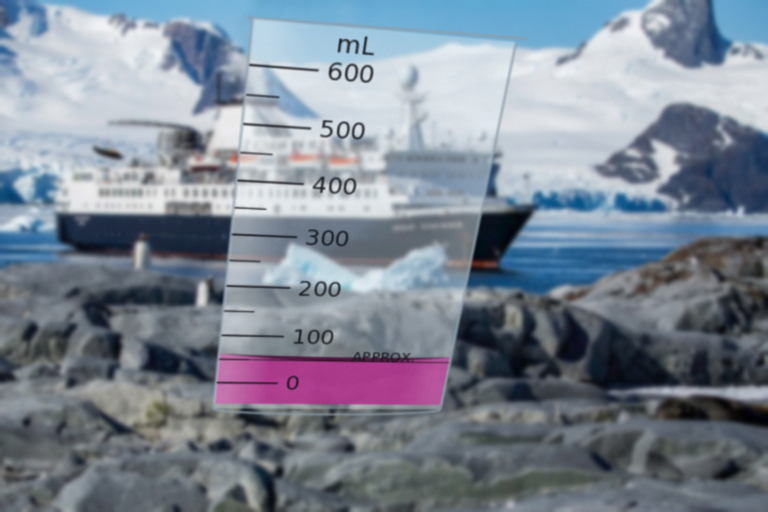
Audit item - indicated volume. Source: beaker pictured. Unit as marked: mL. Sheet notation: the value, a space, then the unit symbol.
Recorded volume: 50 mL
